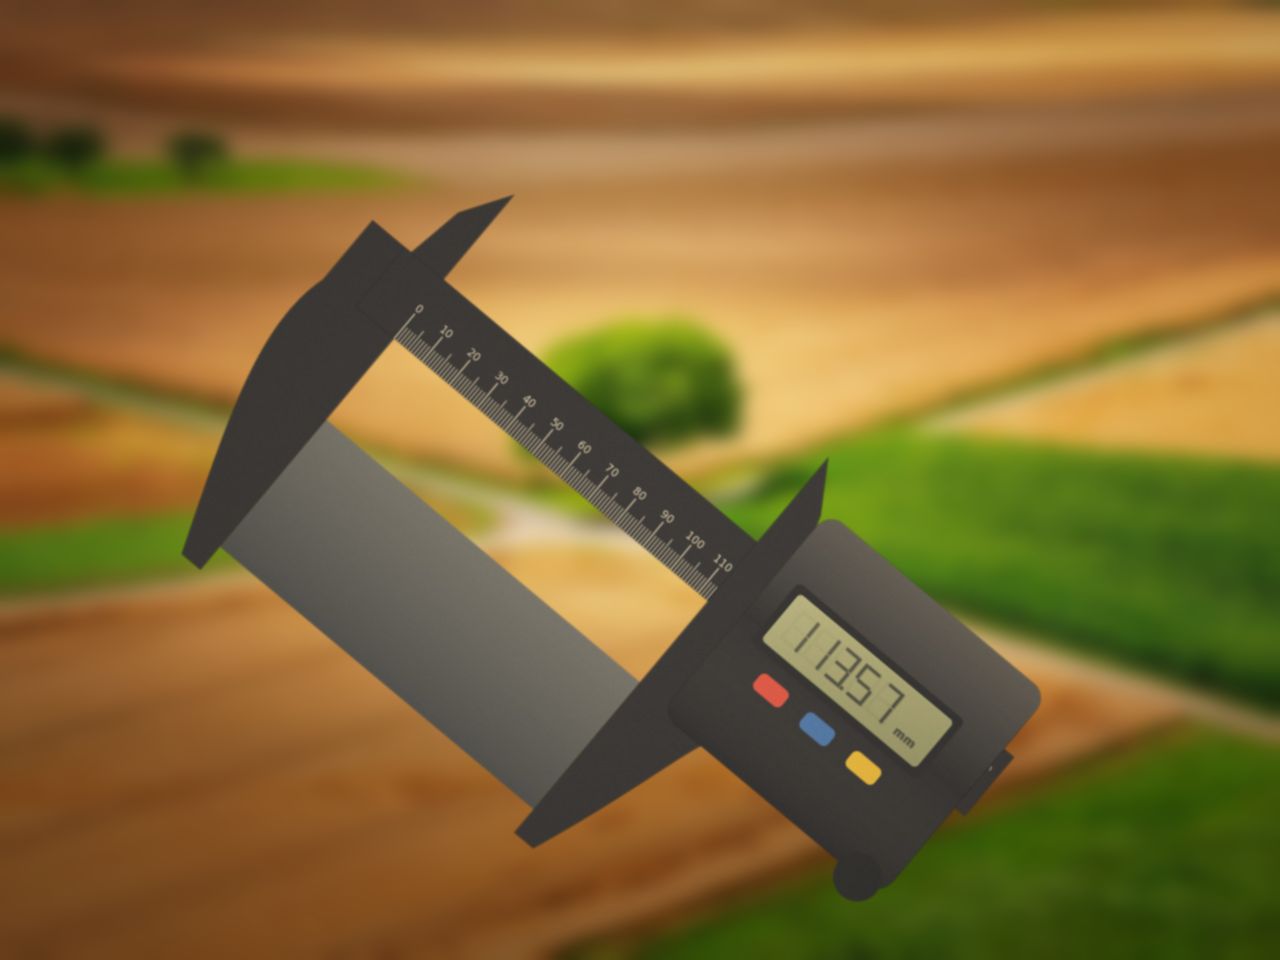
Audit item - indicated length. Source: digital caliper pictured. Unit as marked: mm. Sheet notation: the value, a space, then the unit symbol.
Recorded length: 113.57 mm
